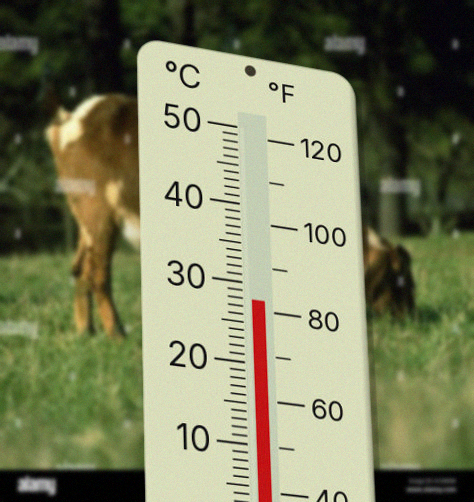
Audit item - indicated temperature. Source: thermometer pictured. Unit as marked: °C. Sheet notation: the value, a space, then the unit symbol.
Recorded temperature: 28 °C
